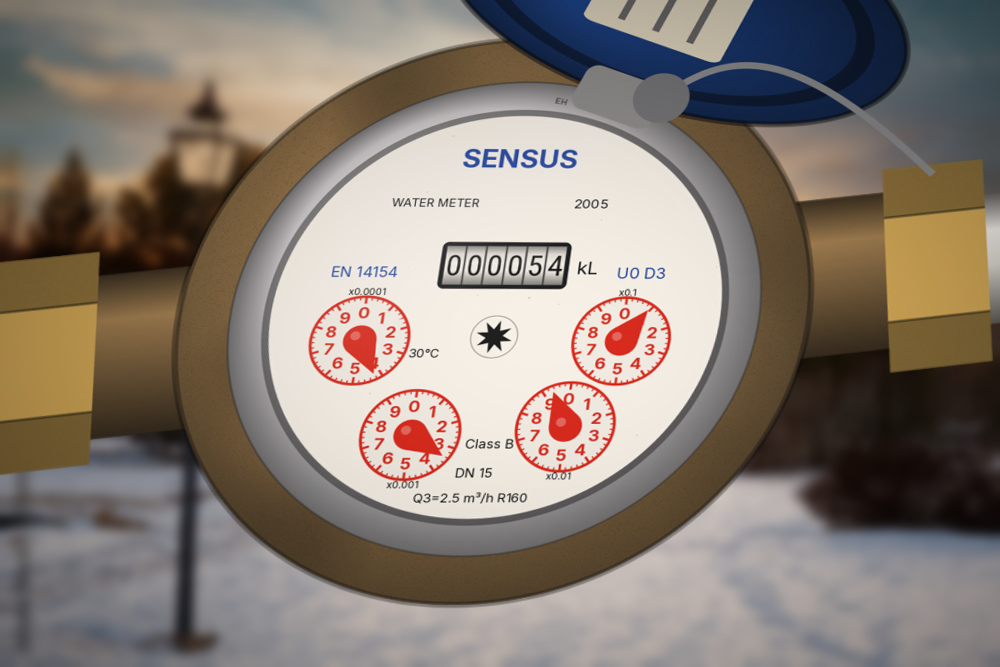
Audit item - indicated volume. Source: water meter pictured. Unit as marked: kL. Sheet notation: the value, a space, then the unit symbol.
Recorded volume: 54.0934 kL
